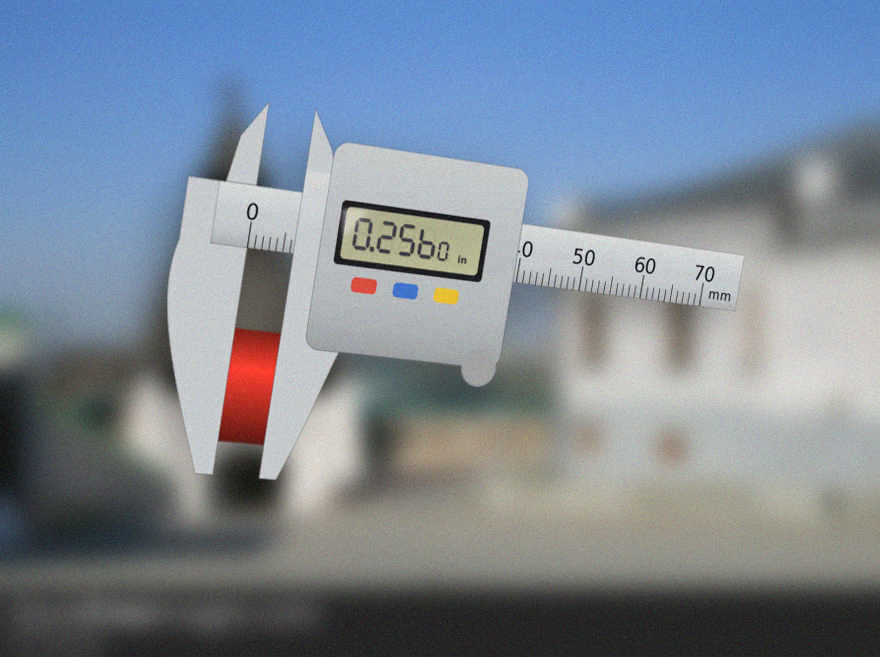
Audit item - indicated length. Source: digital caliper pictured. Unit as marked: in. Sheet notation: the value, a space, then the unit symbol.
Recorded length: 0.2560 in
